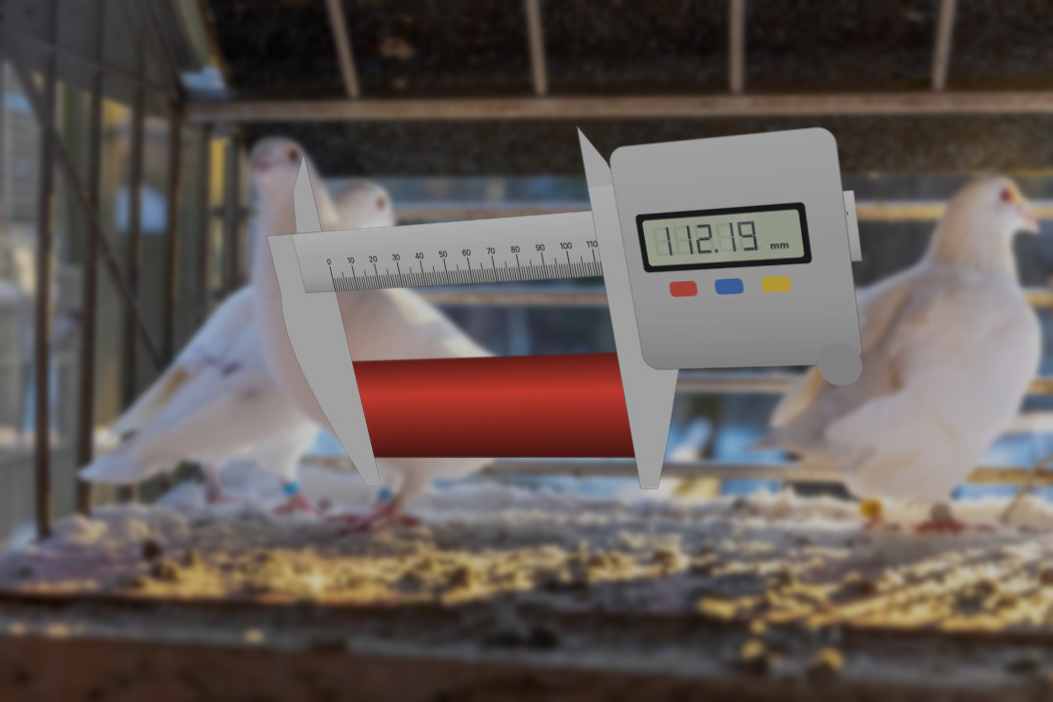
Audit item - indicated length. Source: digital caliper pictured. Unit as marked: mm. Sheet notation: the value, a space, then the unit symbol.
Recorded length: 112.19 mm
